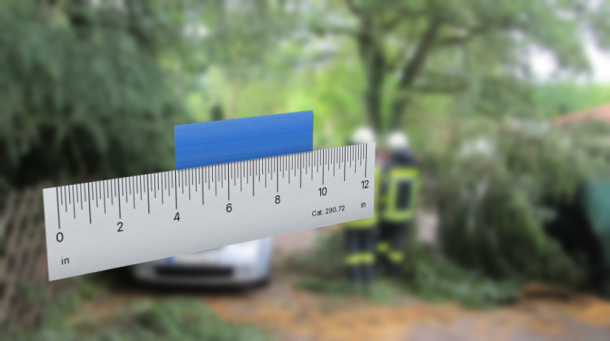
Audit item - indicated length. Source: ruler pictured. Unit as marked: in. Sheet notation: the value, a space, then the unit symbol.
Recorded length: 5.5 in
